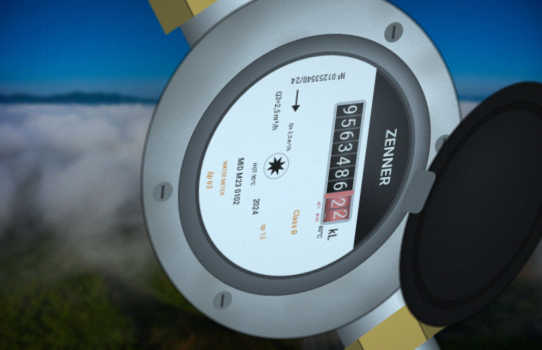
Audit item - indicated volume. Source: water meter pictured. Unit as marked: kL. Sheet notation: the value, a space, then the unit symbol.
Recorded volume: 9563486.22 kL
